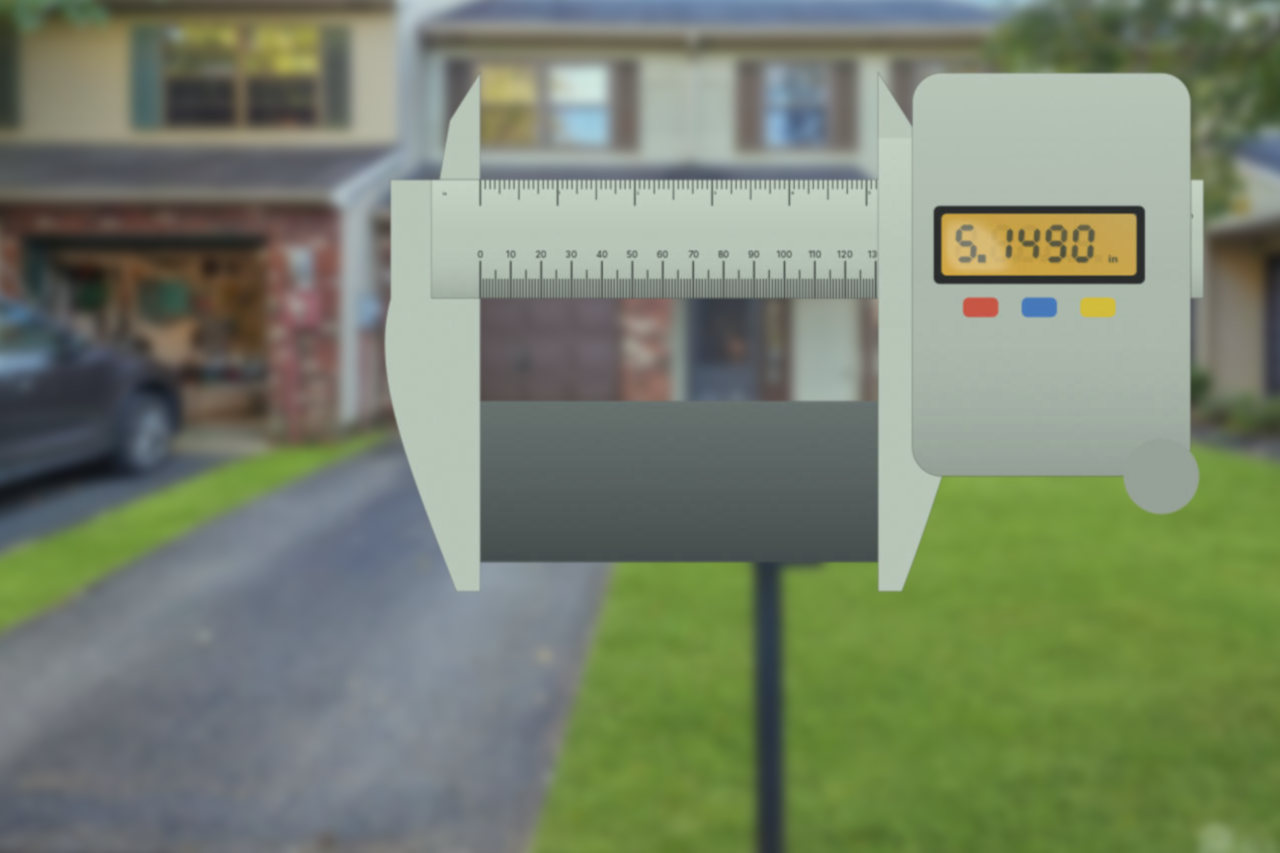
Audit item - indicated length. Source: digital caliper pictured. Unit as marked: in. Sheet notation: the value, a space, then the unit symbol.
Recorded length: 5.1490 in
